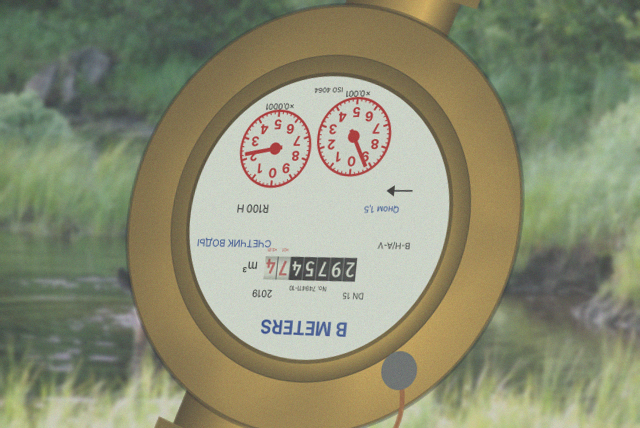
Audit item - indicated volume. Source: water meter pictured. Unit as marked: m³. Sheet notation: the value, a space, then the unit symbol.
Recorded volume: 29754.7392 m³
